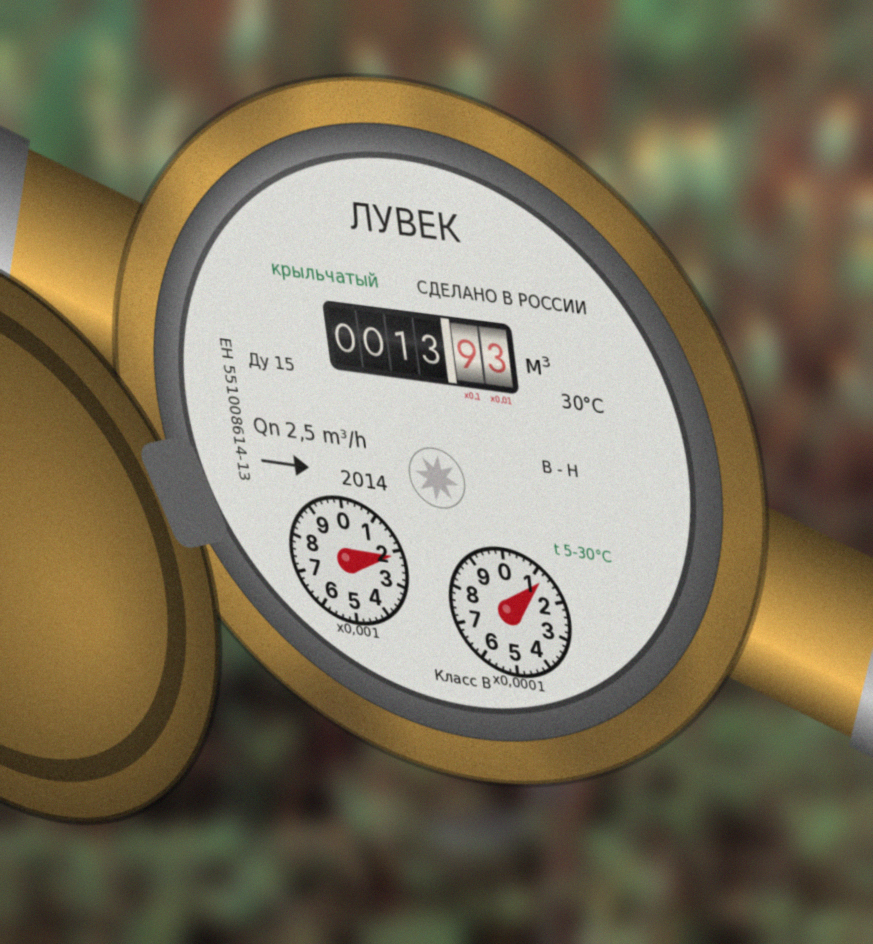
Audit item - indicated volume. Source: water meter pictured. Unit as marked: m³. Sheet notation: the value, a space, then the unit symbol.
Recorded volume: 13.9321 m³
